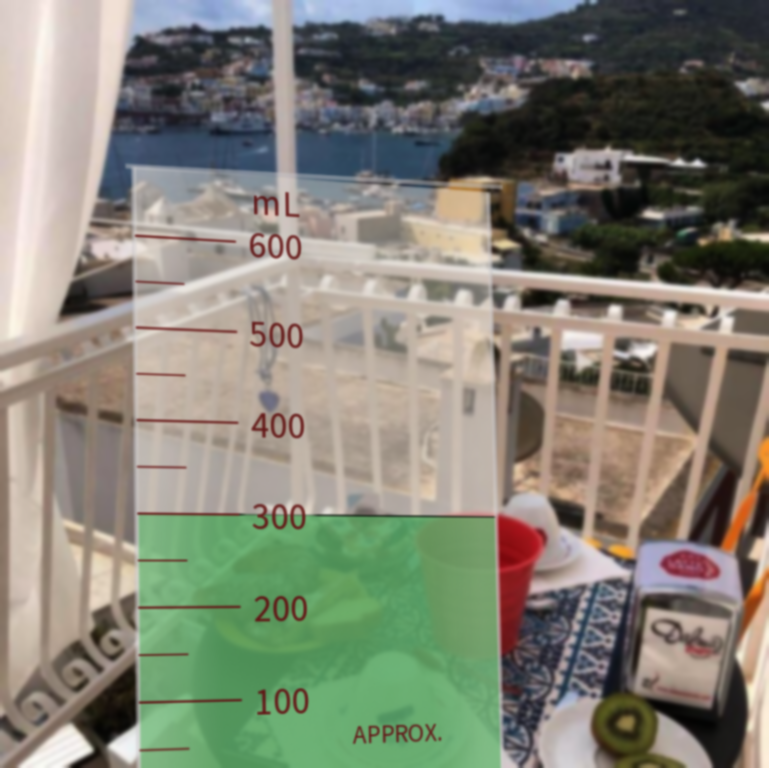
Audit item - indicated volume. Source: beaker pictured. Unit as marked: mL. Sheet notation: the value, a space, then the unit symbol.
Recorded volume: 300 mL
